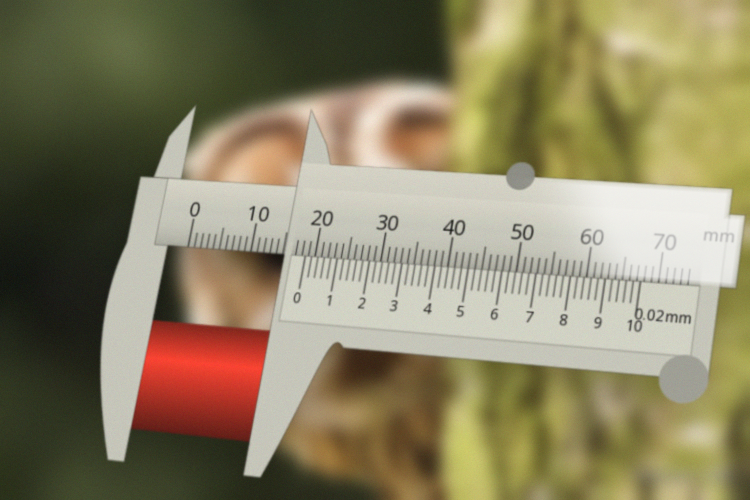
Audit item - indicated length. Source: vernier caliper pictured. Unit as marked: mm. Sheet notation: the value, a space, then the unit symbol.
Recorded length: 18.5 mm
